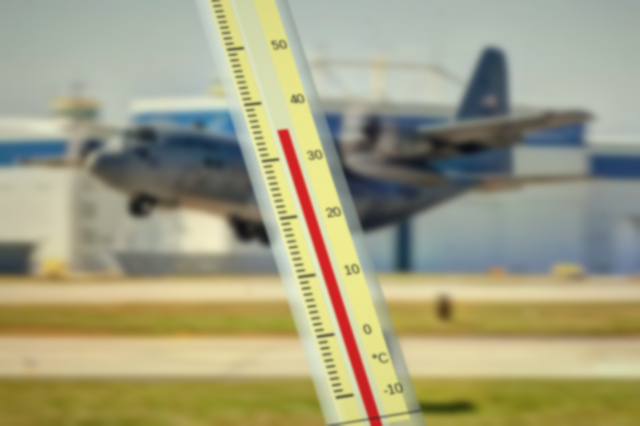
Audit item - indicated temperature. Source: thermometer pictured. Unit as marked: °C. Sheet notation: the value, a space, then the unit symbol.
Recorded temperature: 35 °C
